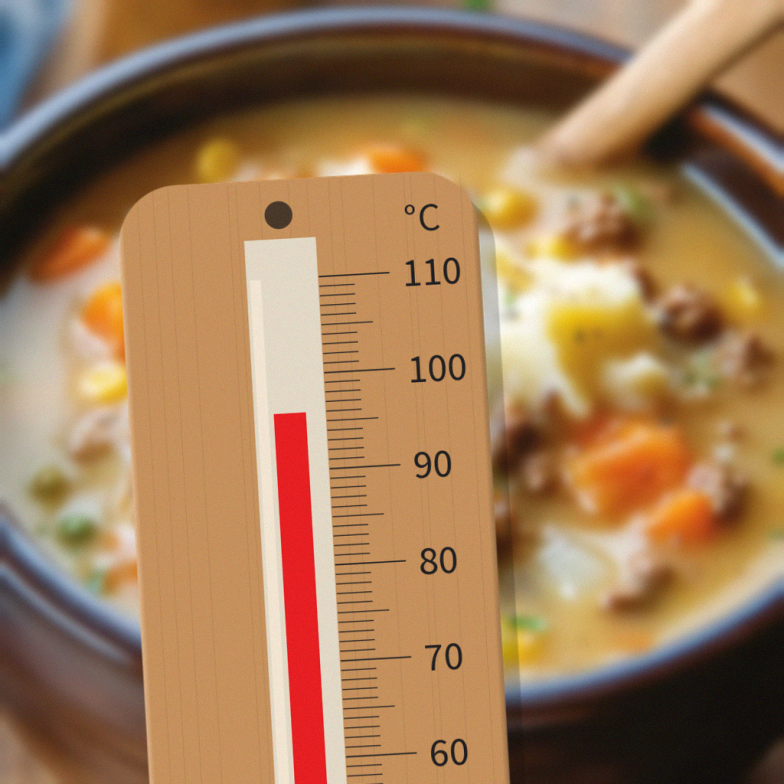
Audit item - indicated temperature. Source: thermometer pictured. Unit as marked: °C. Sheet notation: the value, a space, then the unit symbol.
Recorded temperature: 96 °C
